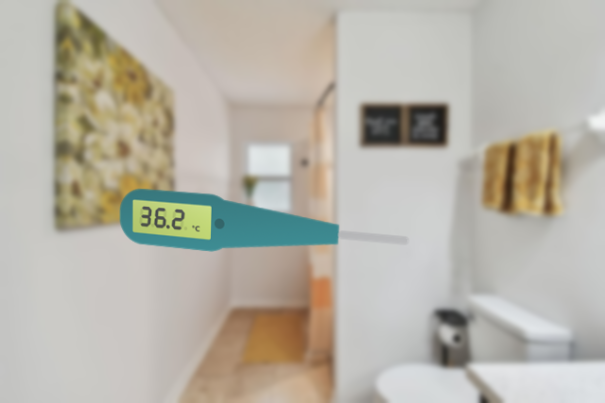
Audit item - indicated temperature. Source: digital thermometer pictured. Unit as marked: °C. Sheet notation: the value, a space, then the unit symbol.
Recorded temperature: 36.2 °C
